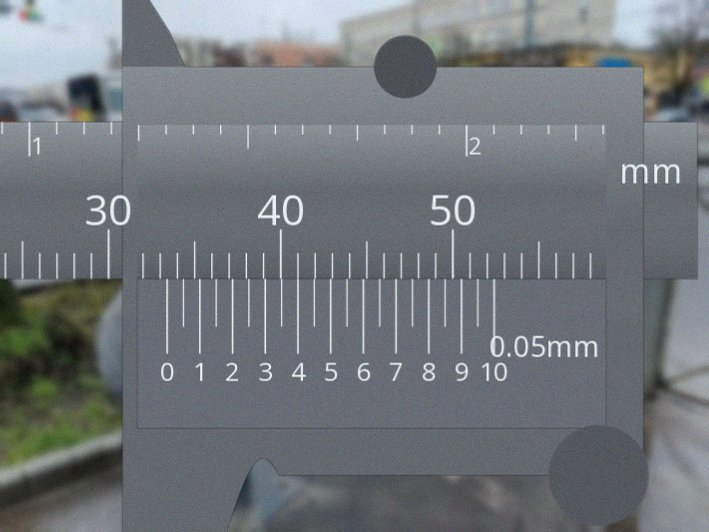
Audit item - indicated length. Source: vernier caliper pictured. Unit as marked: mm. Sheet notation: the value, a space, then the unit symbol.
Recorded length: 33.4 mm
